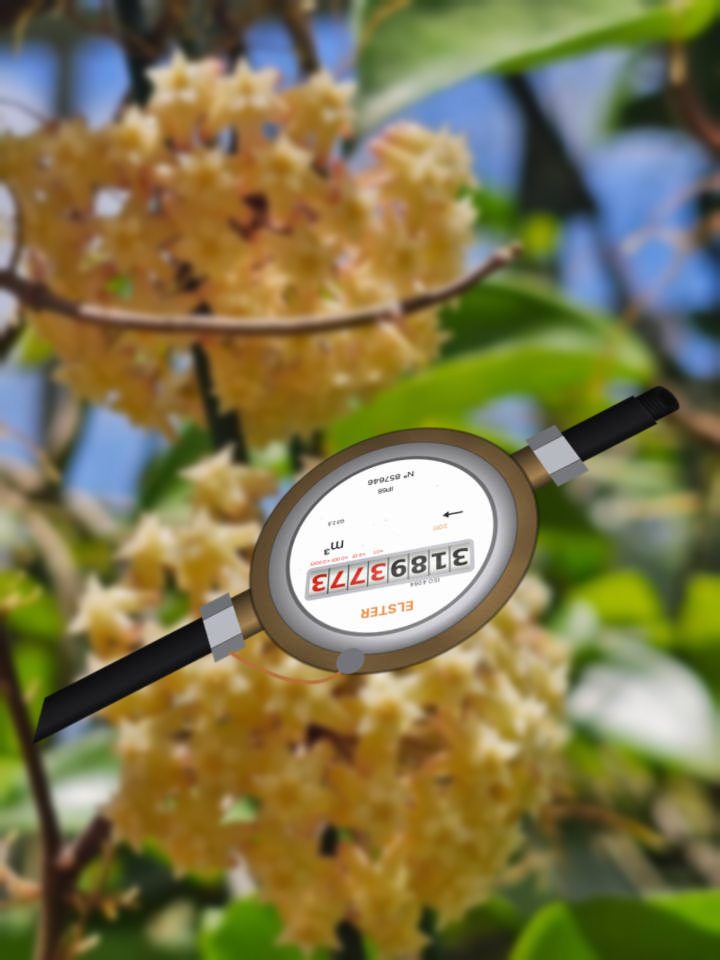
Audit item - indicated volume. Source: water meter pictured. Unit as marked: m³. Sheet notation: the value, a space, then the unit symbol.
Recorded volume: 3189.3773 m³
